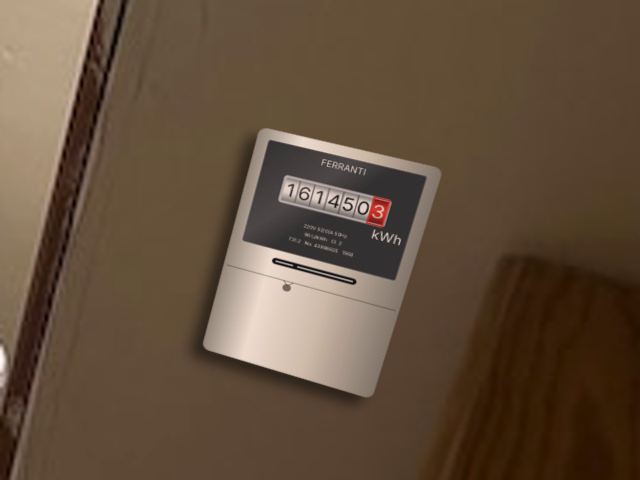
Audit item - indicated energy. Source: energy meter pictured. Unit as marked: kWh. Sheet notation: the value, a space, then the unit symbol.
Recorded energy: 161450.3 kWh
